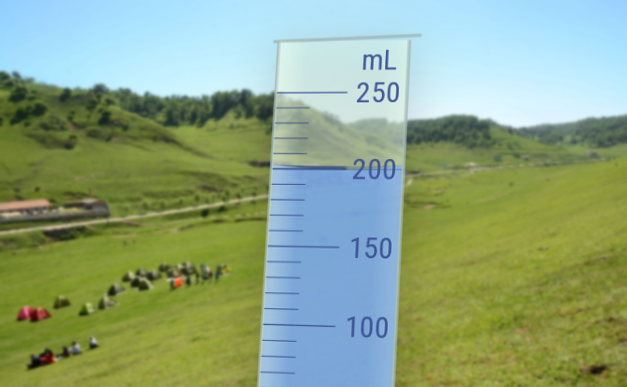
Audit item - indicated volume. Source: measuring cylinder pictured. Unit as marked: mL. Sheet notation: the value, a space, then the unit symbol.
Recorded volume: 200 mL
